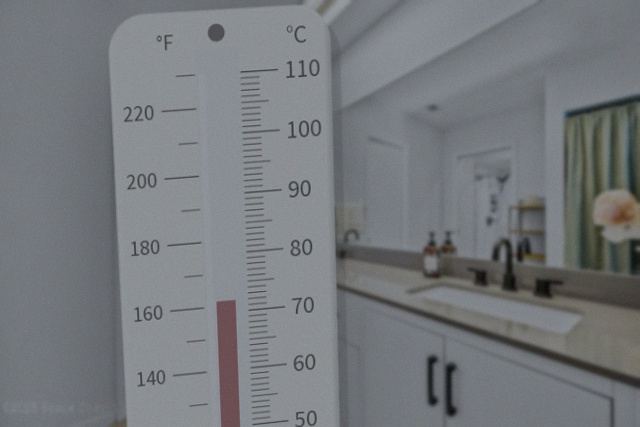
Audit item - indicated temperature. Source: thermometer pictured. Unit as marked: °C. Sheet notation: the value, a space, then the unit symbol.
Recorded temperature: 72 °C
